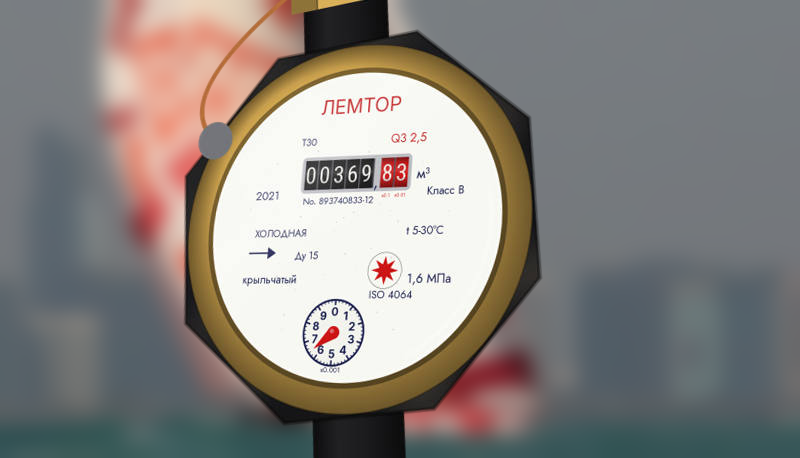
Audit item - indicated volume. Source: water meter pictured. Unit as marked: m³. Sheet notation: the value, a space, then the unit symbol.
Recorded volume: 369.836 m³
